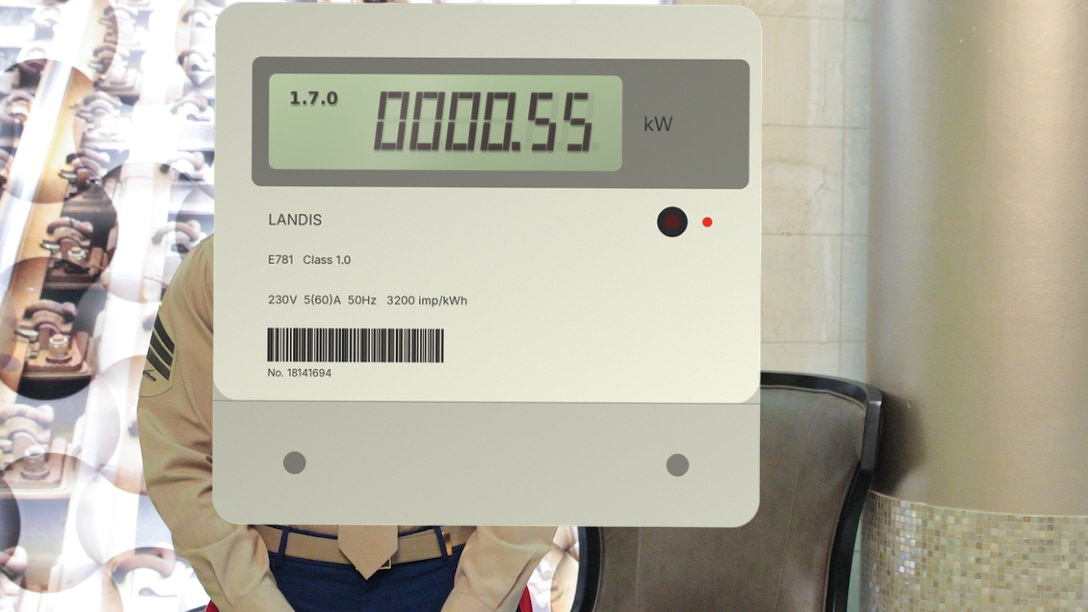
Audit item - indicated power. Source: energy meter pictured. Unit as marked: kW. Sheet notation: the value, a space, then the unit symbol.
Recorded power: 0.55 kW
